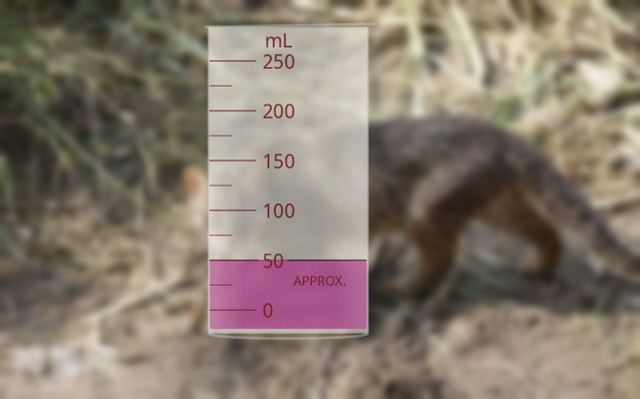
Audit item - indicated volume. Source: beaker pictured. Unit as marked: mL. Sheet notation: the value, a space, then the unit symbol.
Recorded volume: 50 mL
